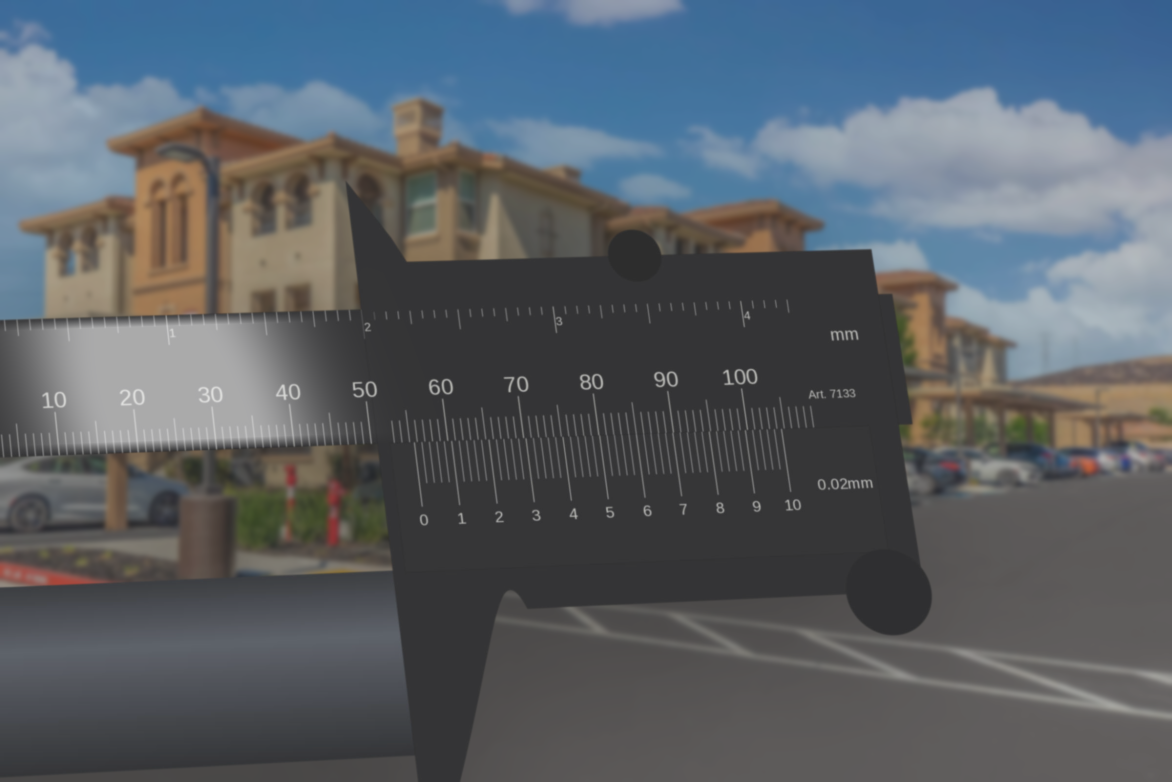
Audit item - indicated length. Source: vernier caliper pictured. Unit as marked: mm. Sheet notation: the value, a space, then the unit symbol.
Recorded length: 55.6 mm
